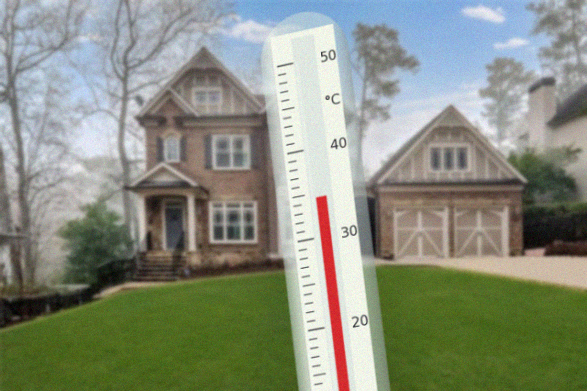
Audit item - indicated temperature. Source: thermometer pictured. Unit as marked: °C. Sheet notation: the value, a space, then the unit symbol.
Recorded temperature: 34.5 °C
